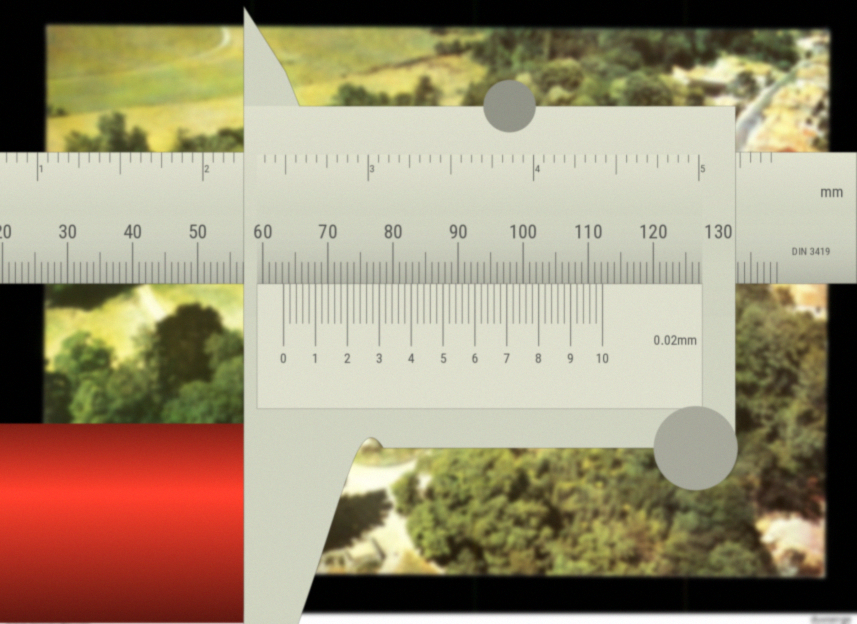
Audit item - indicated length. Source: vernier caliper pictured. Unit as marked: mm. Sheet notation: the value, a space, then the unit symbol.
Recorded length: 63.2 mm
